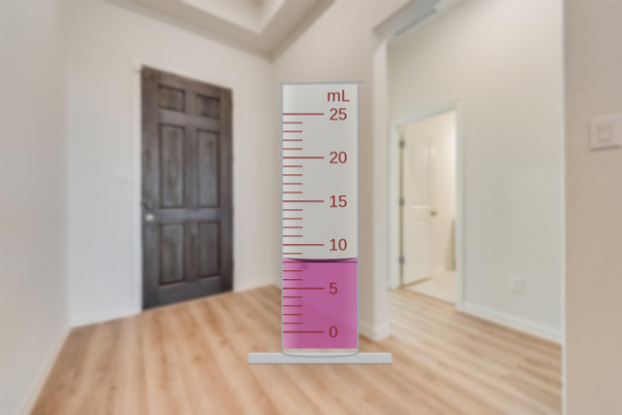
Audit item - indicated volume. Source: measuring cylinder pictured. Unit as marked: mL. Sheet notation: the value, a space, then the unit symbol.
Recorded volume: 8 mL
